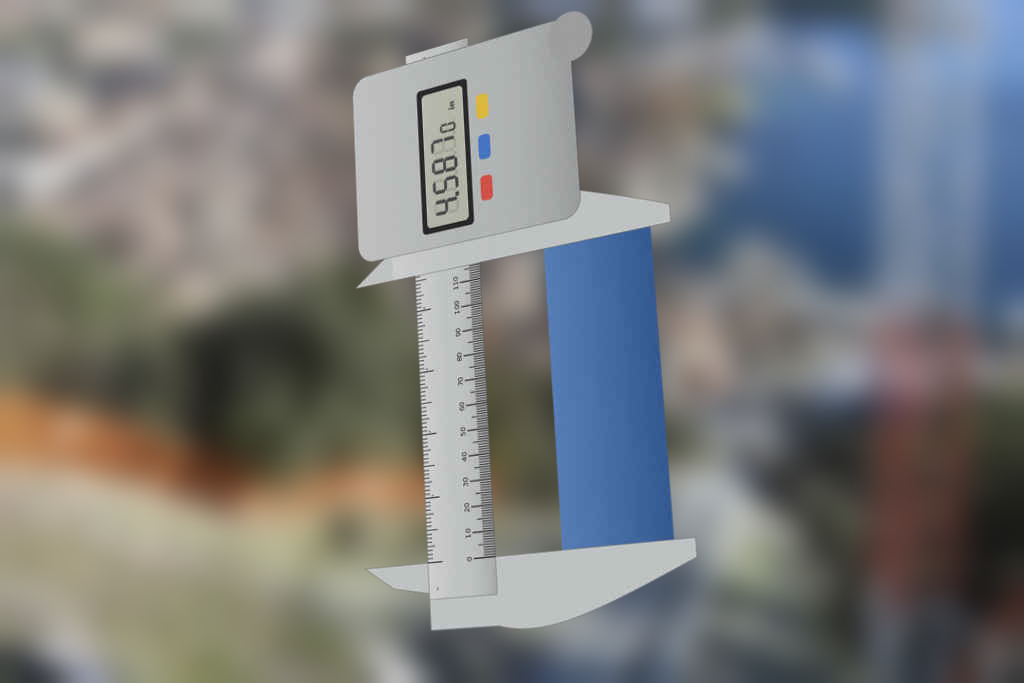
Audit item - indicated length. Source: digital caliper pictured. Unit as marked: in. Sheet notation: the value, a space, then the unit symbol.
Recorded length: 4.5870 in
